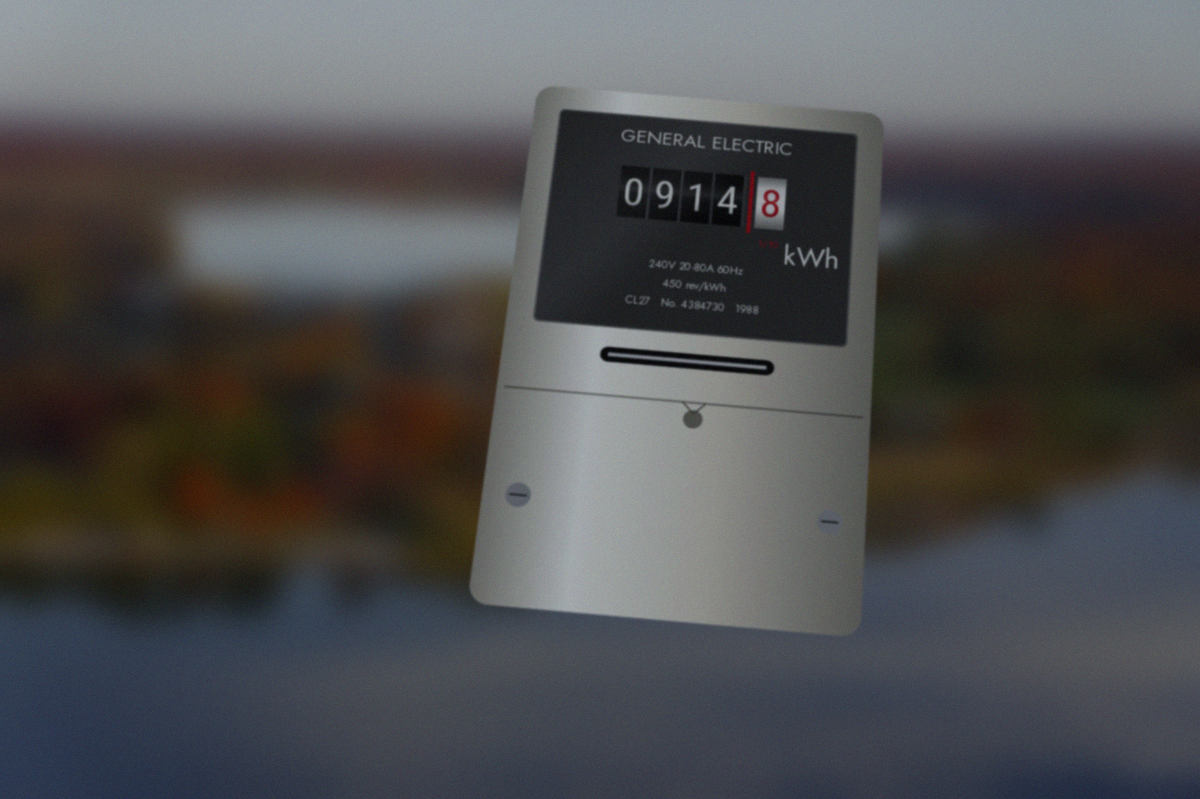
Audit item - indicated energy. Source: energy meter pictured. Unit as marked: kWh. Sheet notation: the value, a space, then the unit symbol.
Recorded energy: 914.8 kWh
